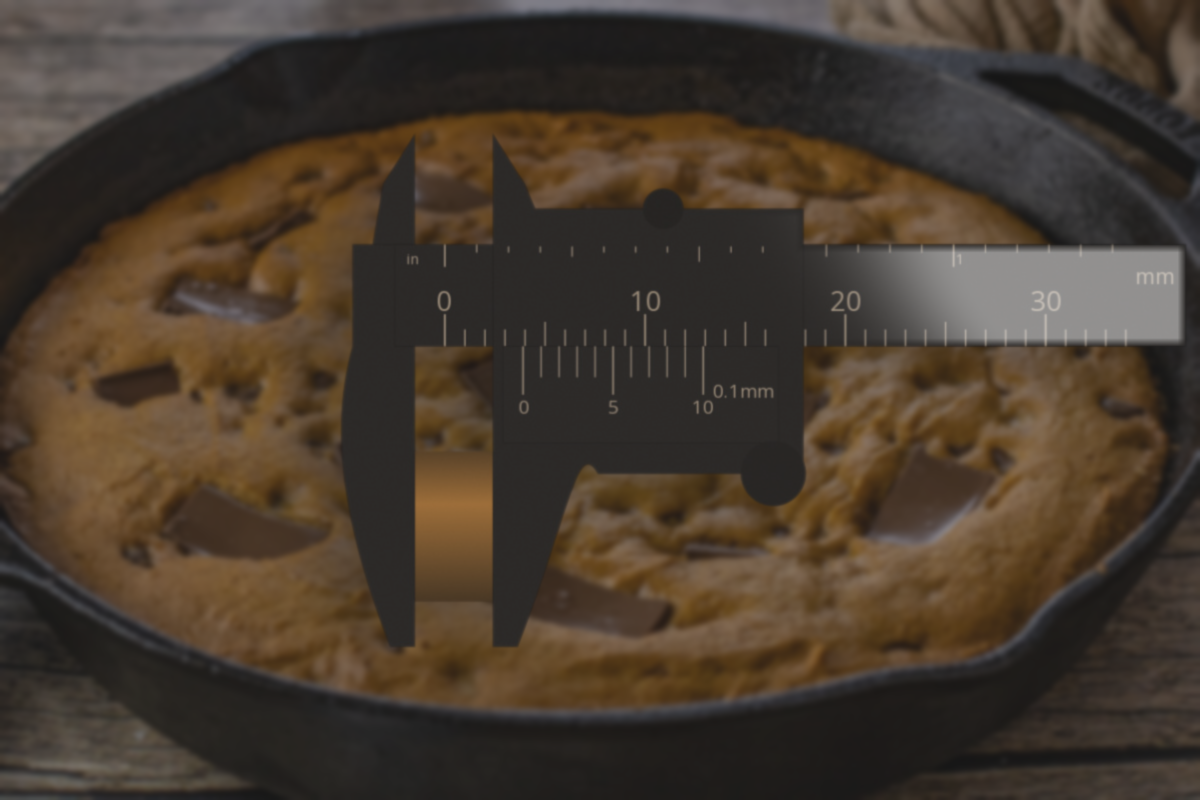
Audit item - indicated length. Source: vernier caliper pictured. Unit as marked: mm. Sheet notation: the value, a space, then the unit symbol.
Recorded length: 3.9 mm
